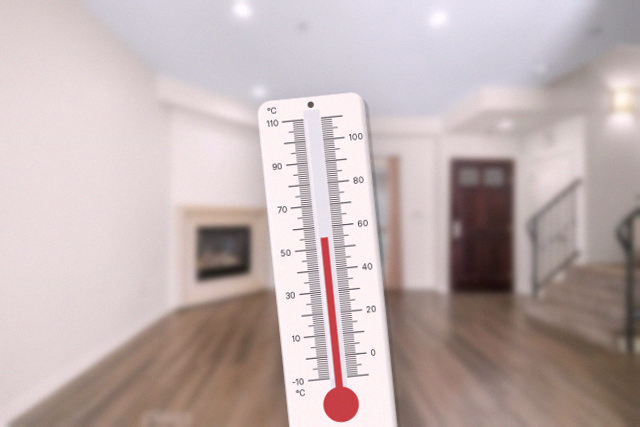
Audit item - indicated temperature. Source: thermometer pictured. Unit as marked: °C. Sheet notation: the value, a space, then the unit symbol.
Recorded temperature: 55 °C
